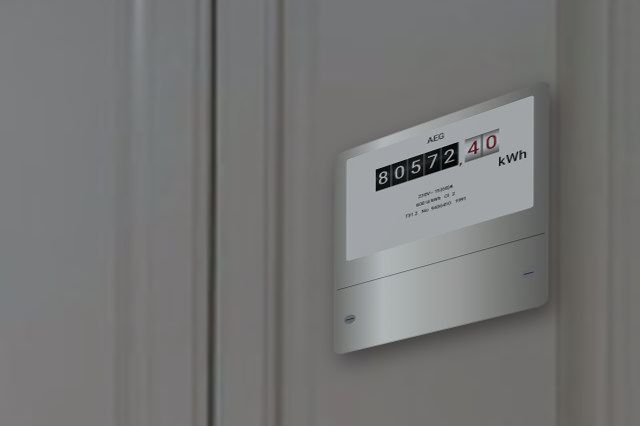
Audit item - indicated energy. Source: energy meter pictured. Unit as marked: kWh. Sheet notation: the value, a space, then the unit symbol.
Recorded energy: 80572.40 kWh
